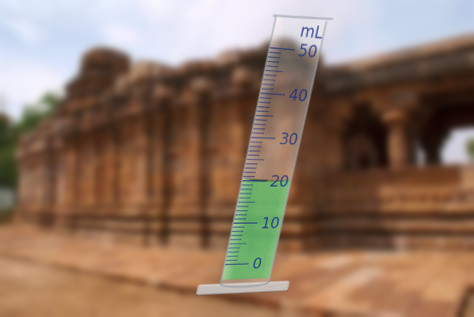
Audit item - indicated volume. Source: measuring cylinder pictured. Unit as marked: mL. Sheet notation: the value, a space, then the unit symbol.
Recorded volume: 20 mL
